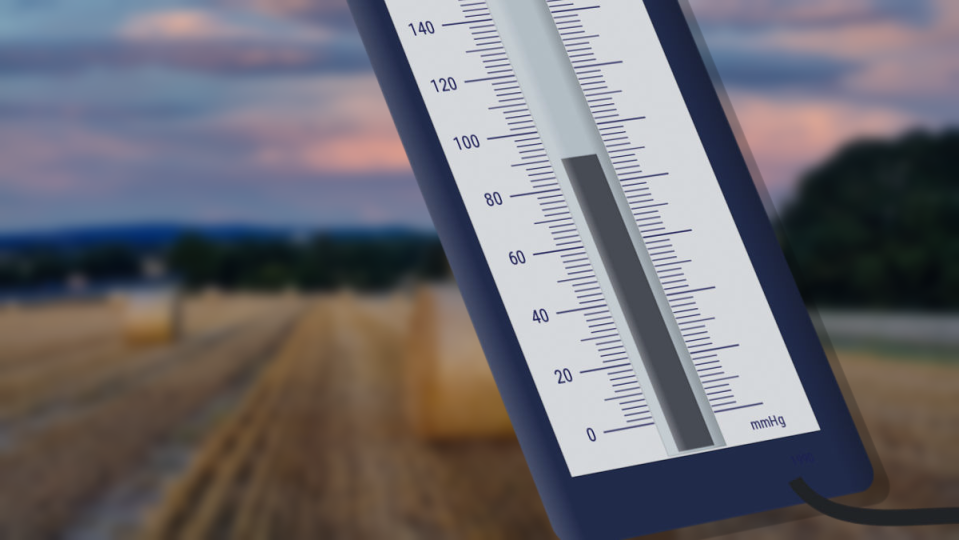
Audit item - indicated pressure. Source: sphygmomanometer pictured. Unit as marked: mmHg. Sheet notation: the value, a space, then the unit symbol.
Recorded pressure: 90 mmHg
